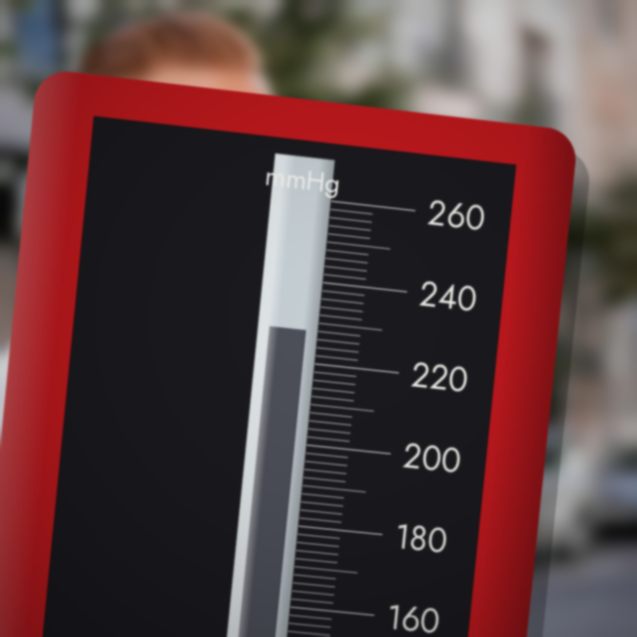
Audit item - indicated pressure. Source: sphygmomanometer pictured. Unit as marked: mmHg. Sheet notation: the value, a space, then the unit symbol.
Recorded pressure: 228 mmHg
